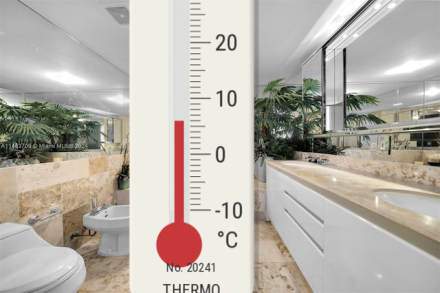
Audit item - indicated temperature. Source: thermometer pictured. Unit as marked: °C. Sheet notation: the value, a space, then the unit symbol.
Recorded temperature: 6 °C
